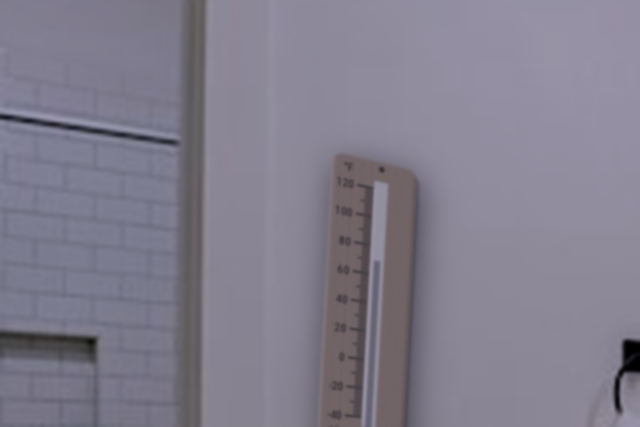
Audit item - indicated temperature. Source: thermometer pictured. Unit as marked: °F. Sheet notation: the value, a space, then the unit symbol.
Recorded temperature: 70 °F
